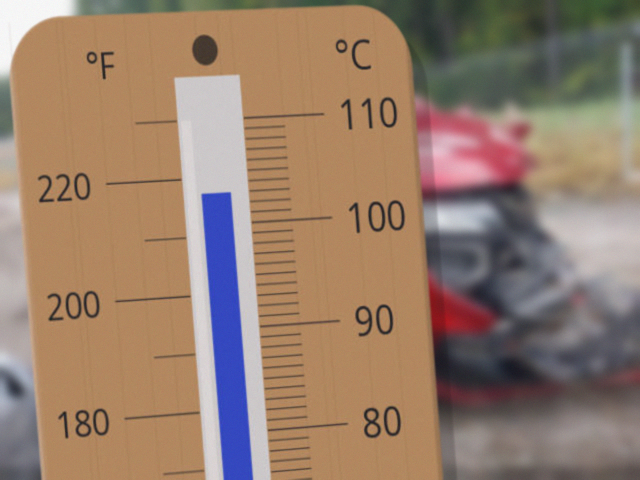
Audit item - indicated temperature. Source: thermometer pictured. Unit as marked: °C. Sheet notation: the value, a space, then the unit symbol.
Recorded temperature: 103 °C
